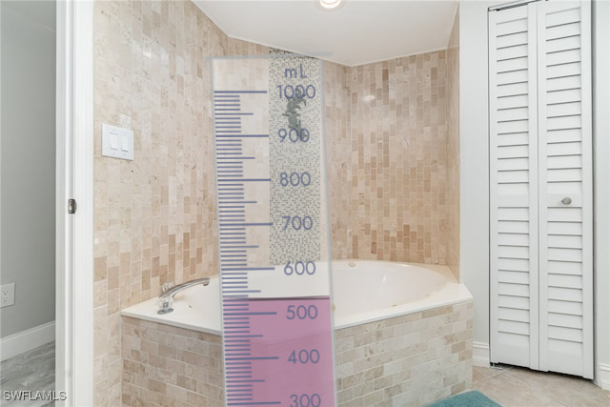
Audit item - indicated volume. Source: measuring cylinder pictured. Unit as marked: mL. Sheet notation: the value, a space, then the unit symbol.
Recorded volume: 530 mL
